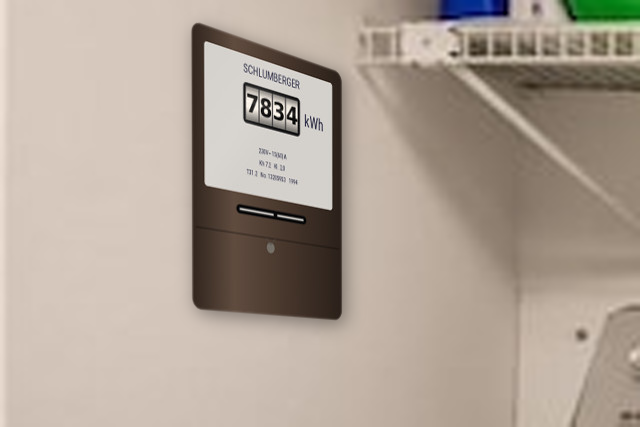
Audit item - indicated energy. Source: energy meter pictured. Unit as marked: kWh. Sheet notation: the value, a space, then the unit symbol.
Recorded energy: 7834 kWh
